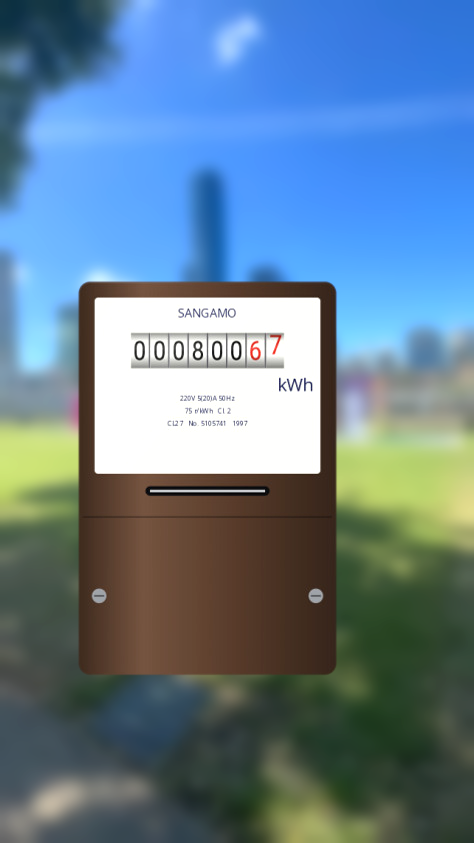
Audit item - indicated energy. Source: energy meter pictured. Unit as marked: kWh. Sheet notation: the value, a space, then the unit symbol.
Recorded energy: 800.67 kWh
